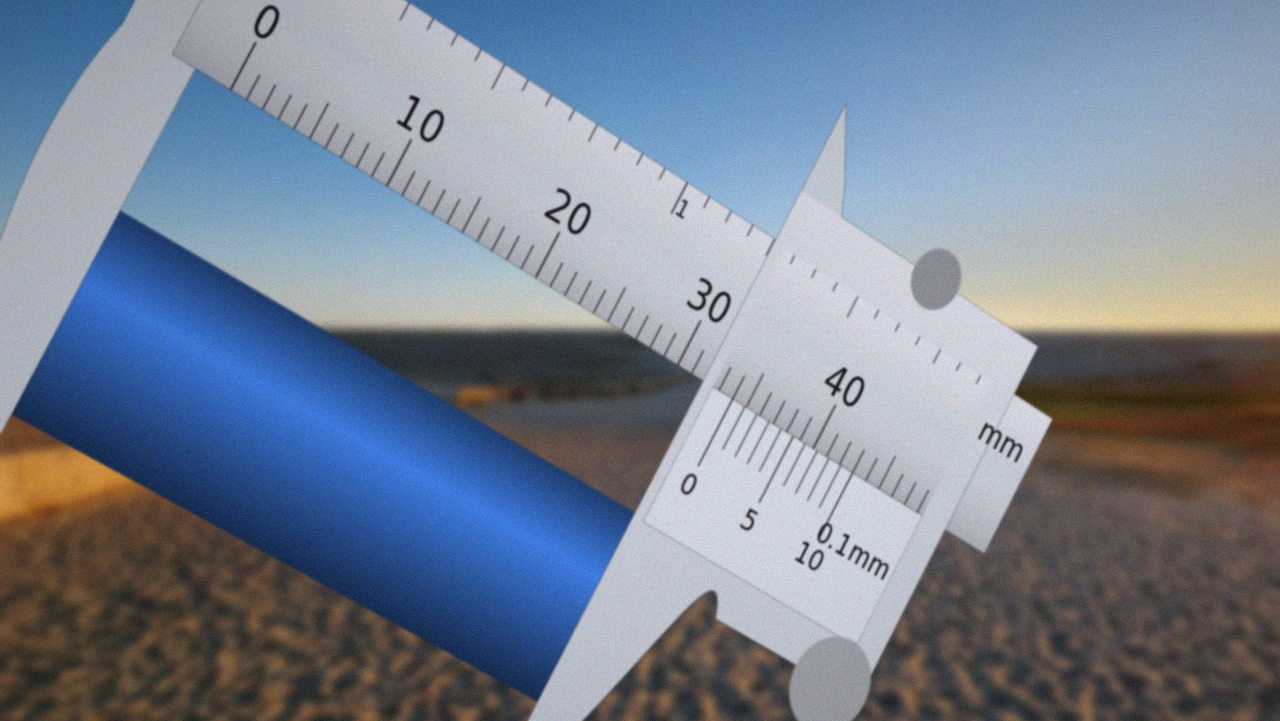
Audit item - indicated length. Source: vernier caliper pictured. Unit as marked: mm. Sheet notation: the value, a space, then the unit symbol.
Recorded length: 34.0 mm
